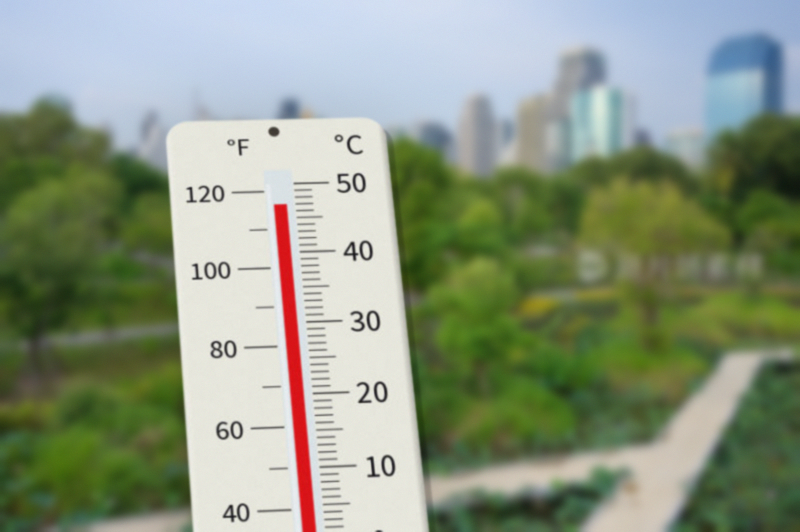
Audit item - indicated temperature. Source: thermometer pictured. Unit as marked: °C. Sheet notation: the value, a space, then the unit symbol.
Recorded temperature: 47 °C
